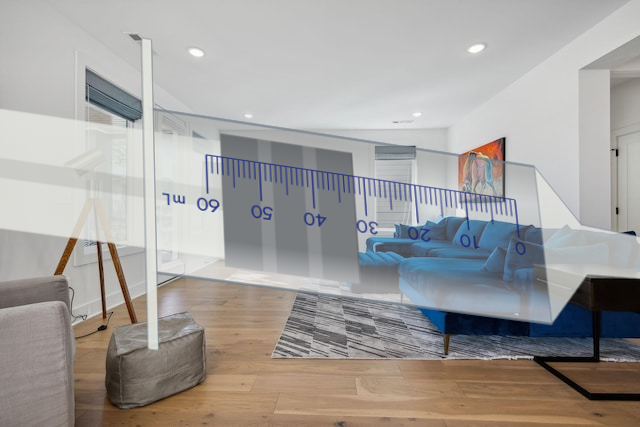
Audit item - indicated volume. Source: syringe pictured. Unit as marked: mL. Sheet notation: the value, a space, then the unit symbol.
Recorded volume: 32 mL
